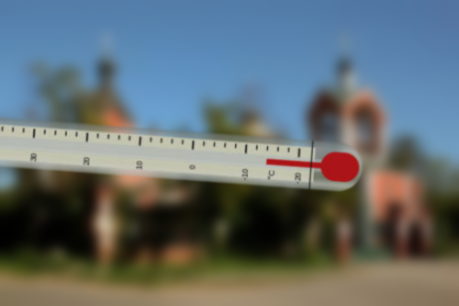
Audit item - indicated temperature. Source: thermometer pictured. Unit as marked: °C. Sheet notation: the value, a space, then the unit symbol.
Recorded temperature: -14 °C
